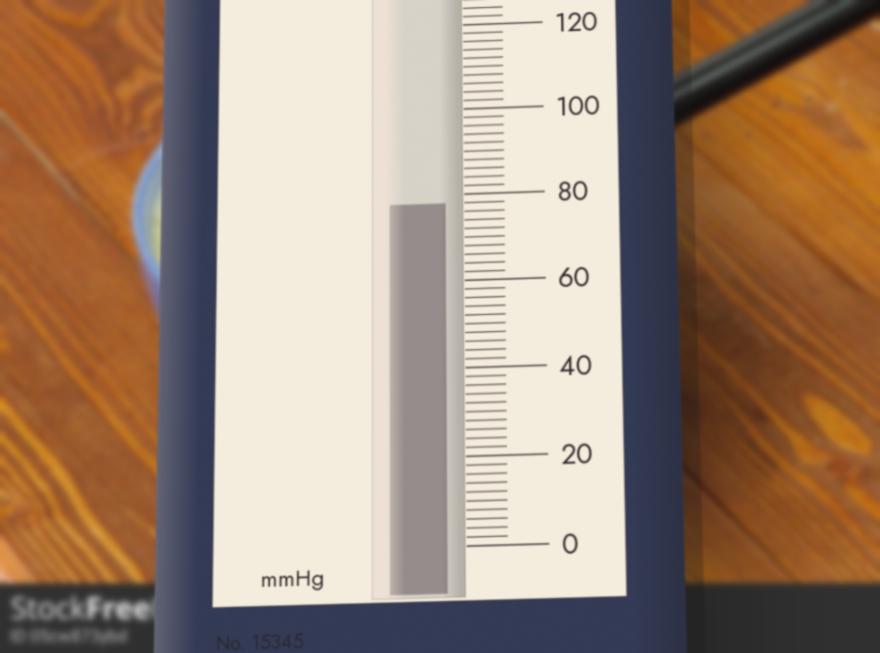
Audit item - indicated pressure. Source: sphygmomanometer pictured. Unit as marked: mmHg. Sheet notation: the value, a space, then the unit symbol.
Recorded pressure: 78 mmHg
